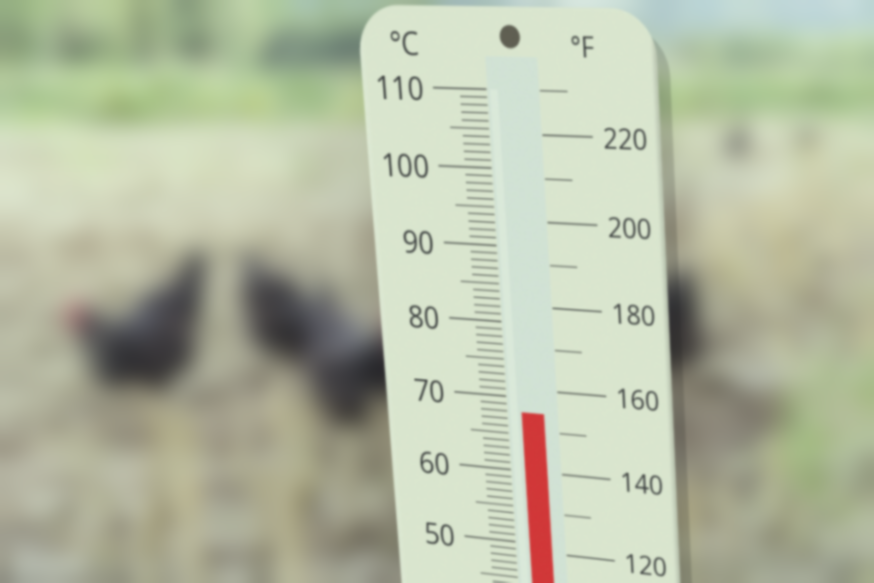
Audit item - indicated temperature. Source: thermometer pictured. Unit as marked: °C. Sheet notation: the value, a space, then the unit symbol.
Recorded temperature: 68 °C
